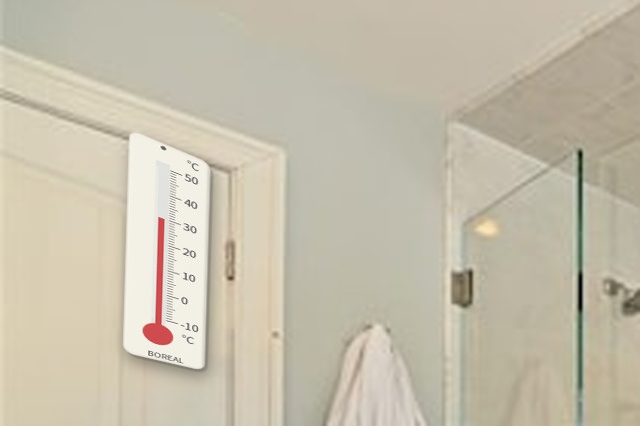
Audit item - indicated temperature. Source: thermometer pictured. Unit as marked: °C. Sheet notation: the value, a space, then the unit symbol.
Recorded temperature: 30 °C
